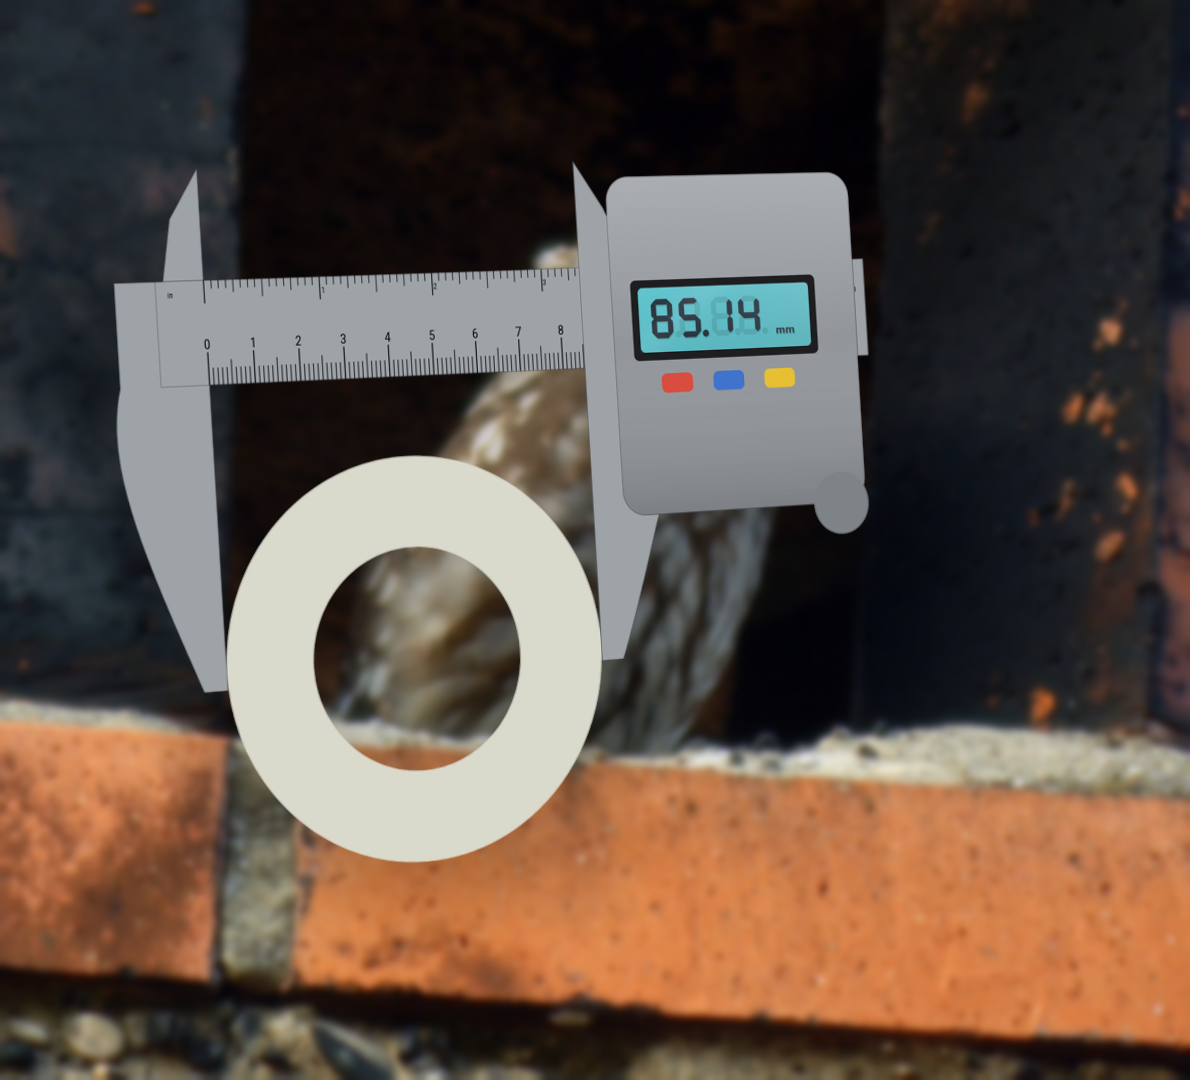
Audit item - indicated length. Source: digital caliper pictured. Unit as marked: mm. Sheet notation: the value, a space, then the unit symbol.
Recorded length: 85.14 mm
